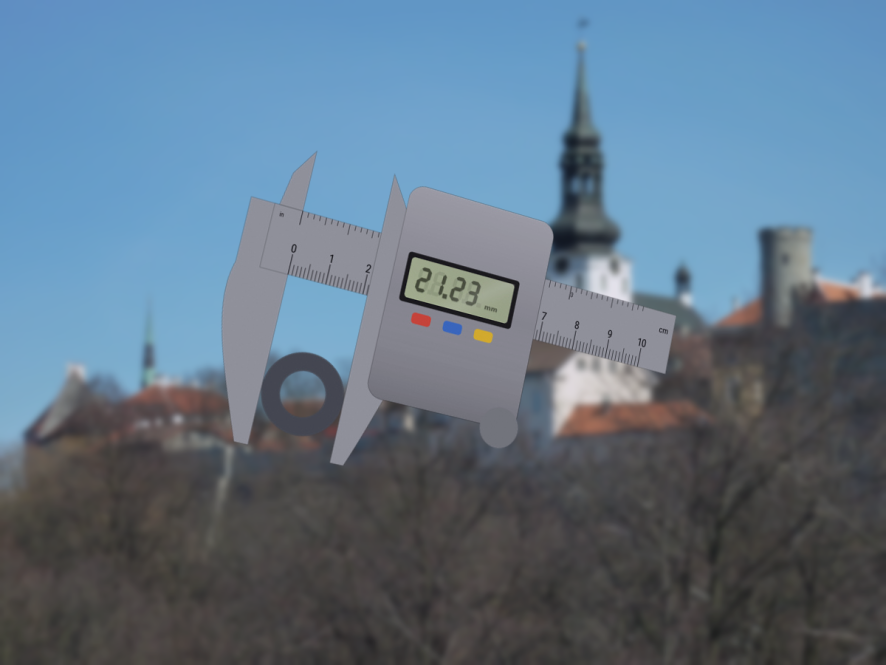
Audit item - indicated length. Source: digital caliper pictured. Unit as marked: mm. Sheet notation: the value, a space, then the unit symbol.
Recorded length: 21.23 mm
